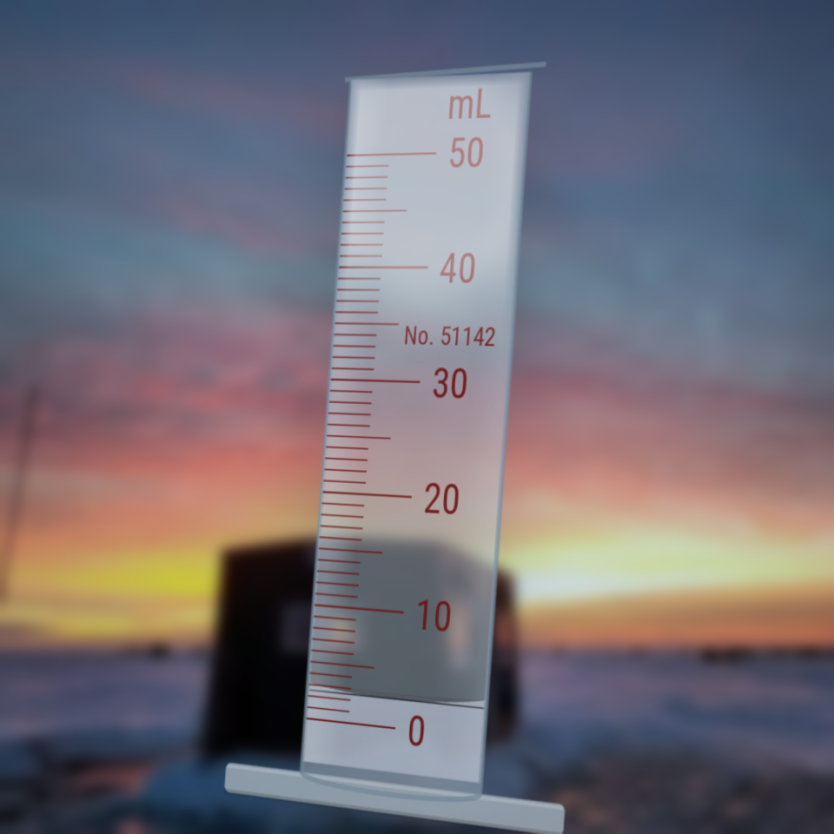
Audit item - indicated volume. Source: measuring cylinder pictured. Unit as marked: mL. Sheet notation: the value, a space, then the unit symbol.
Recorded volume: 2.5 mL
